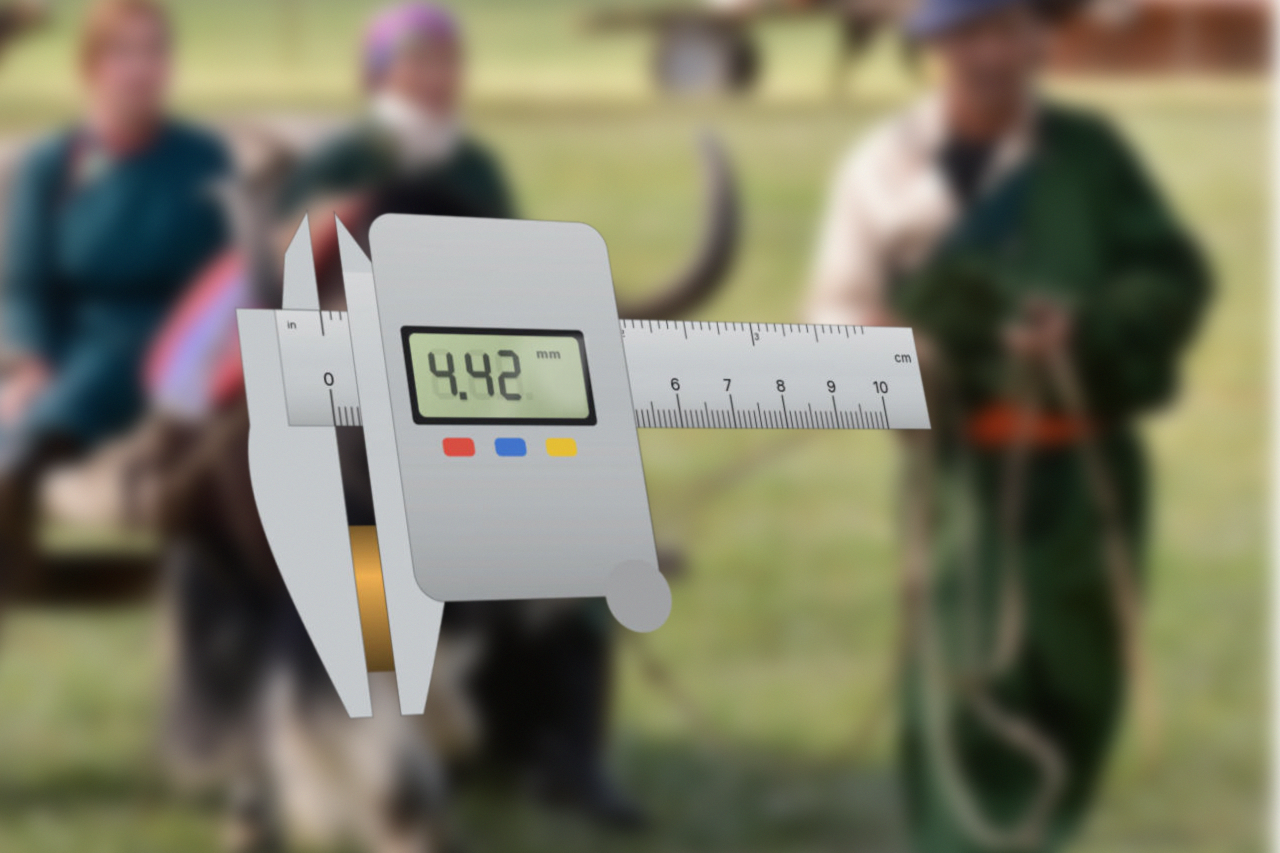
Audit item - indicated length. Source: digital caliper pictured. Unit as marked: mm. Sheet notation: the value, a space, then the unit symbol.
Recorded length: 4.42 mm
